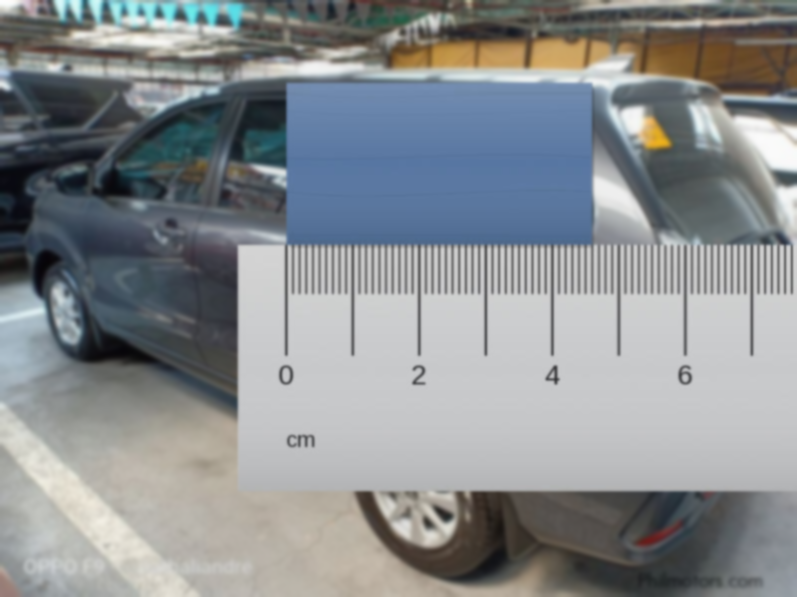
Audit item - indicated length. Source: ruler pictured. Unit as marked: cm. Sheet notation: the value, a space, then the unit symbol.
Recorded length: 4.6 cm
